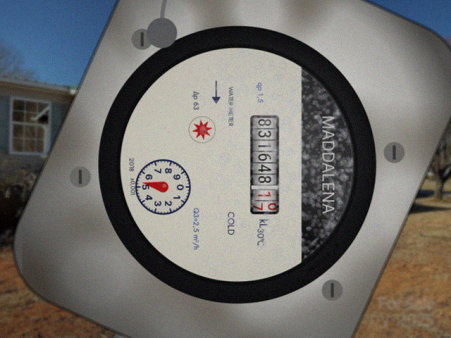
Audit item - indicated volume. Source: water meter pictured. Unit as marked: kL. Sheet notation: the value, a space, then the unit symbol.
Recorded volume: 831648.165 kL
